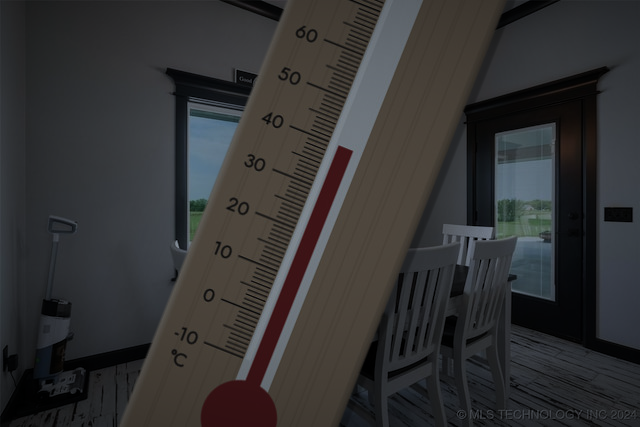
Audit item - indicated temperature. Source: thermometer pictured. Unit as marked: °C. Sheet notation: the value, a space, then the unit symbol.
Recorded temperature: 40 °C
